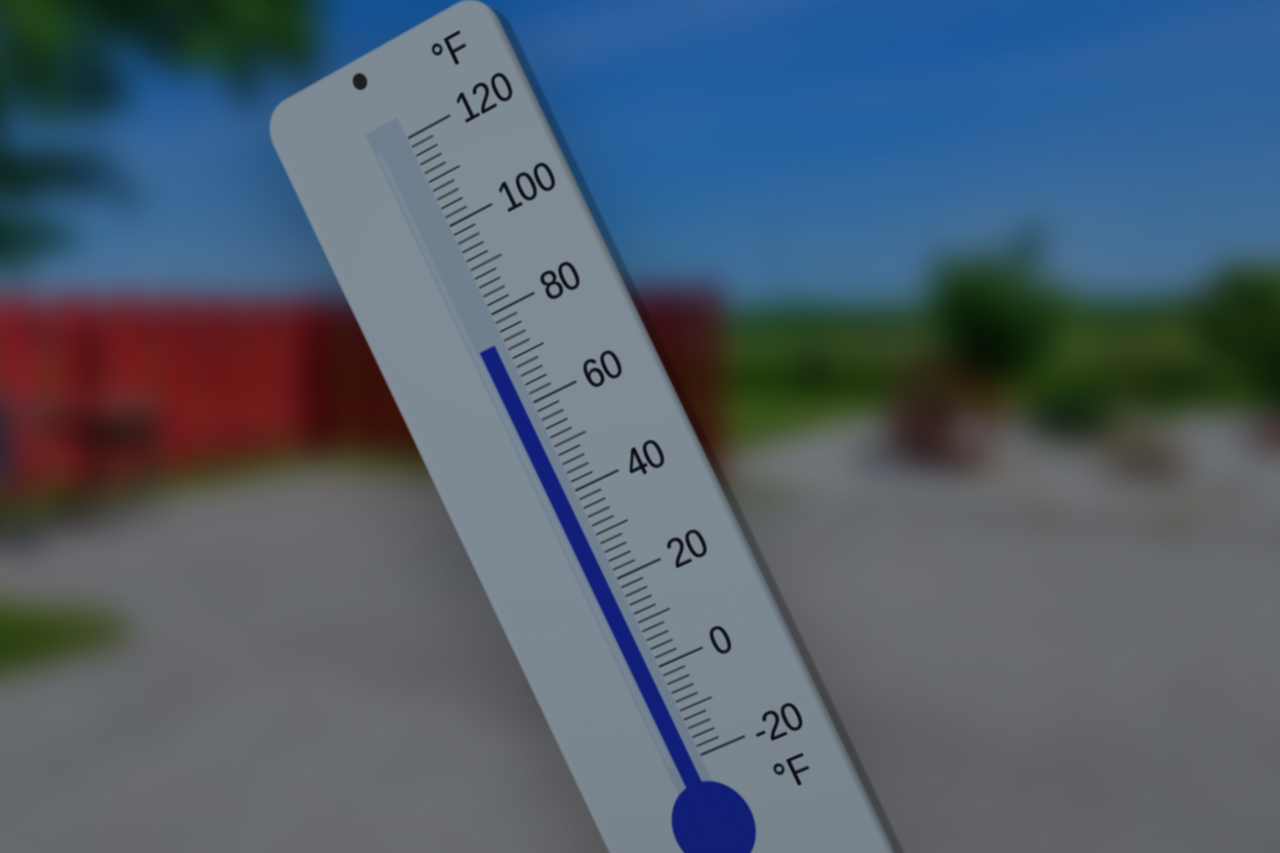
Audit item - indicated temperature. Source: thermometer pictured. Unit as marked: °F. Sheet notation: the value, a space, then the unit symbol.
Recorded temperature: 74 °F
